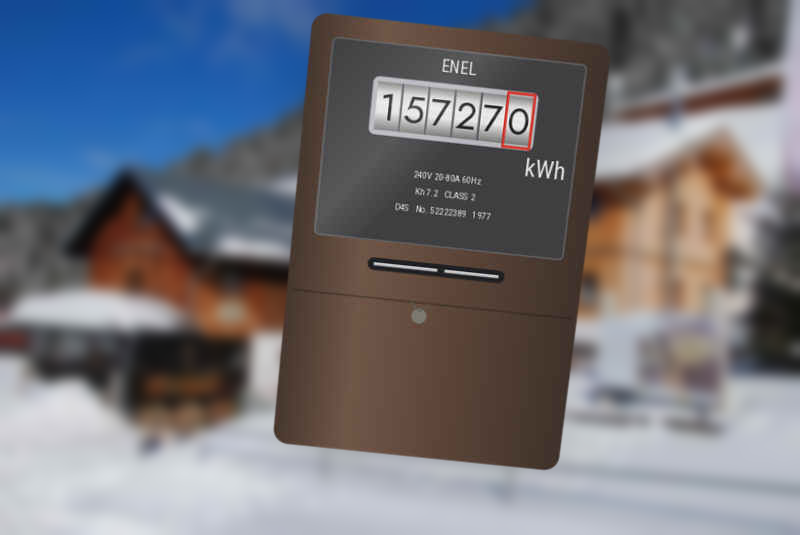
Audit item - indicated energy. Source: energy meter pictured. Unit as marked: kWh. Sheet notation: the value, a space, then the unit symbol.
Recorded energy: 15727.0 kWh
